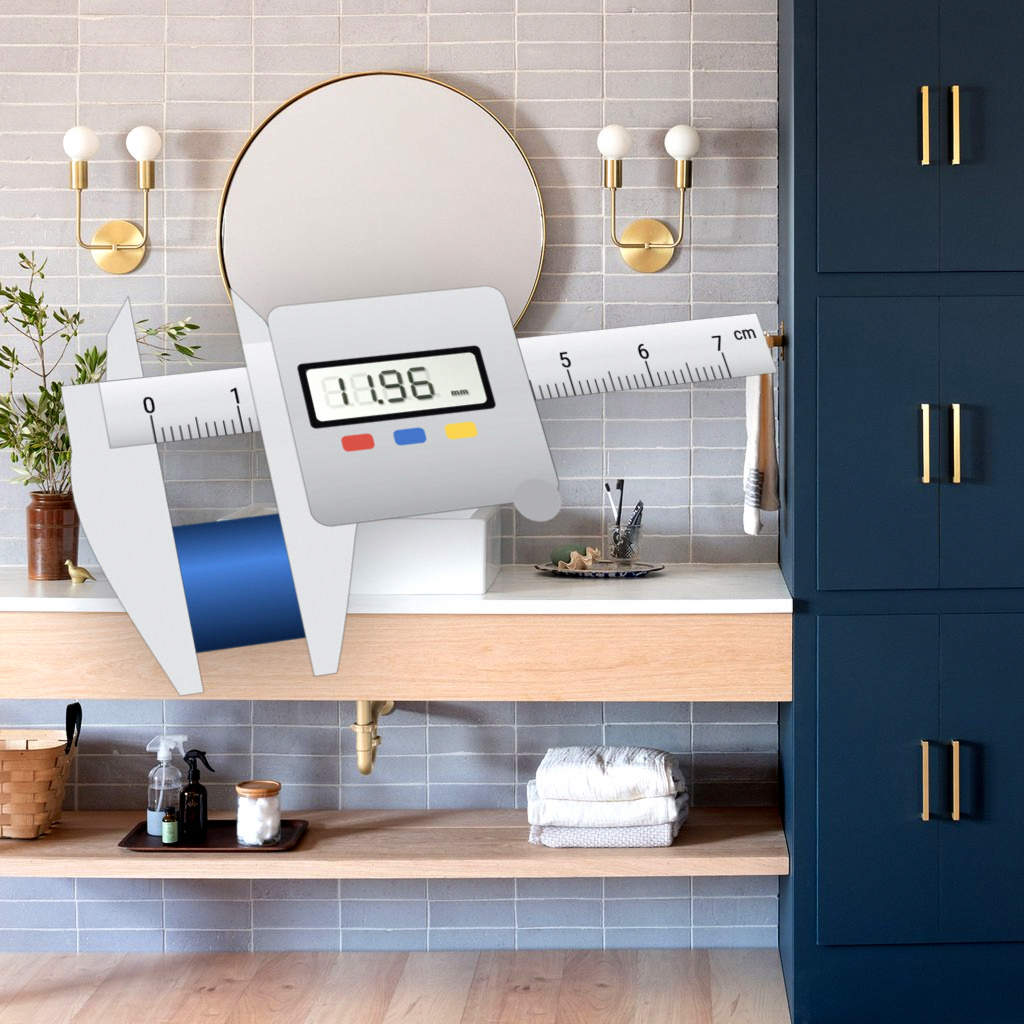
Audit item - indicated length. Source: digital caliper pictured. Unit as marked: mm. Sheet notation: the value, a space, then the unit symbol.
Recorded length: 11.96 mm
